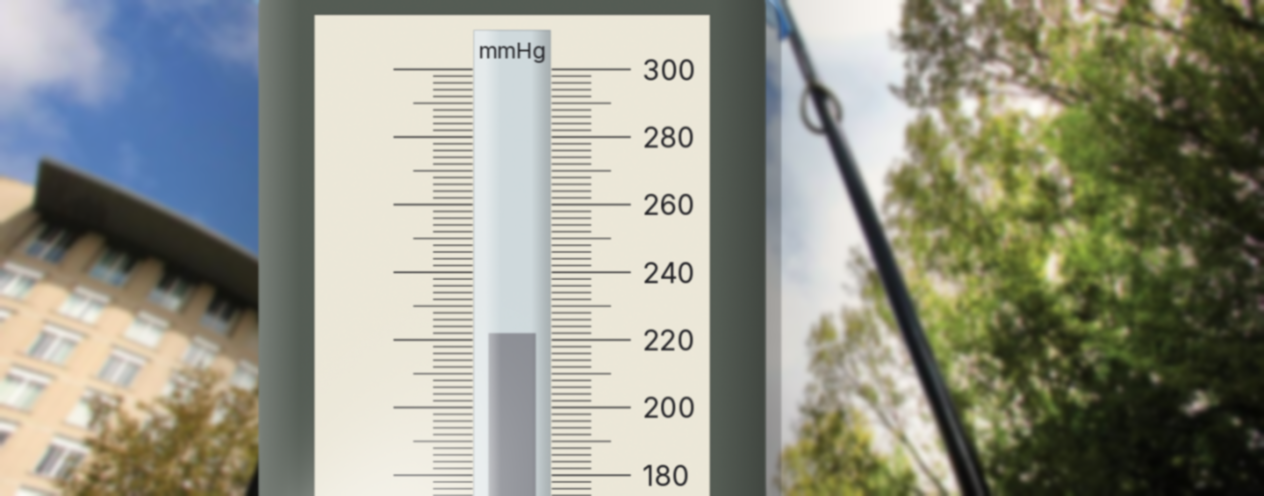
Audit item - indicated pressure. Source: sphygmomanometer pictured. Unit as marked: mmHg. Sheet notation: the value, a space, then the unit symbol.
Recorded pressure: 222 mmHg
